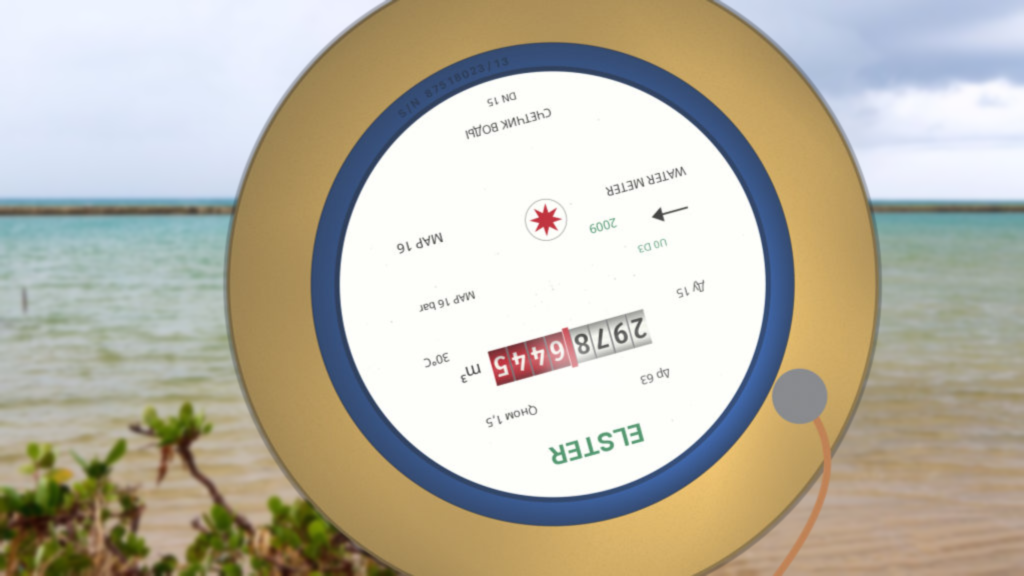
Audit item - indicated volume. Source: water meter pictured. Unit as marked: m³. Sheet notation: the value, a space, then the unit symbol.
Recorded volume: 2978.6445 m³
